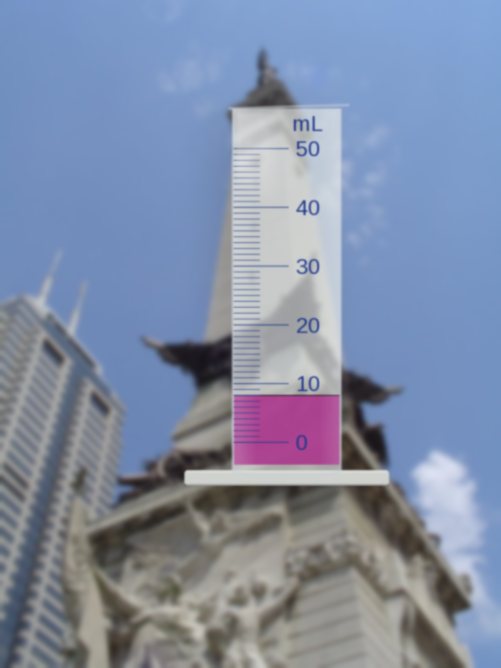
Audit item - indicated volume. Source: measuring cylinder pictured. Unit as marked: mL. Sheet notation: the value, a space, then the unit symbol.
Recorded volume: 8 mL
